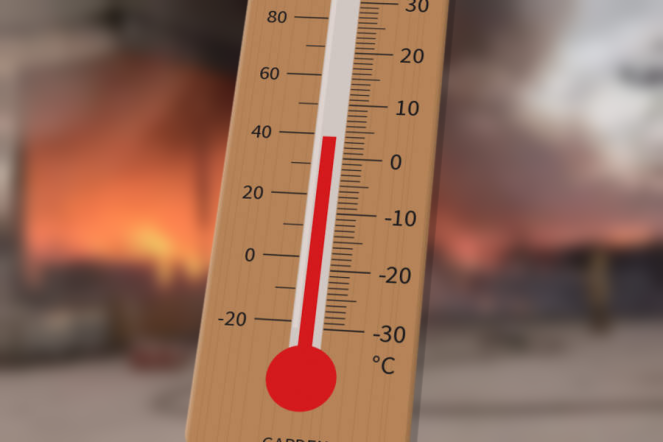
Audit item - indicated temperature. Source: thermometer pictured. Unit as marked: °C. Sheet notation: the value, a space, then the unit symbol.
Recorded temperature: 4 °C
